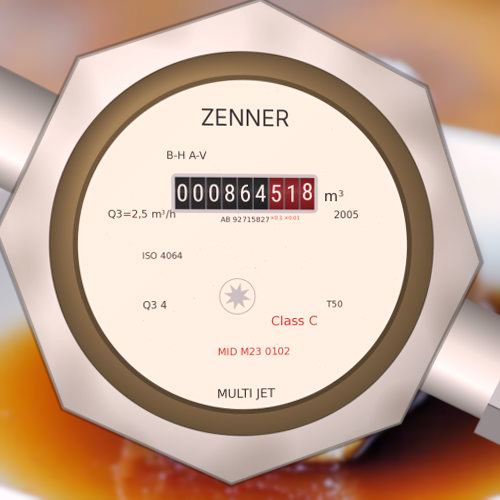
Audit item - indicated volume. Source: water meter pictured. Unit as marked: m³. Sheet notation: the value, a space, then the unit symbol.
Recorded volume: 864.518 m³
